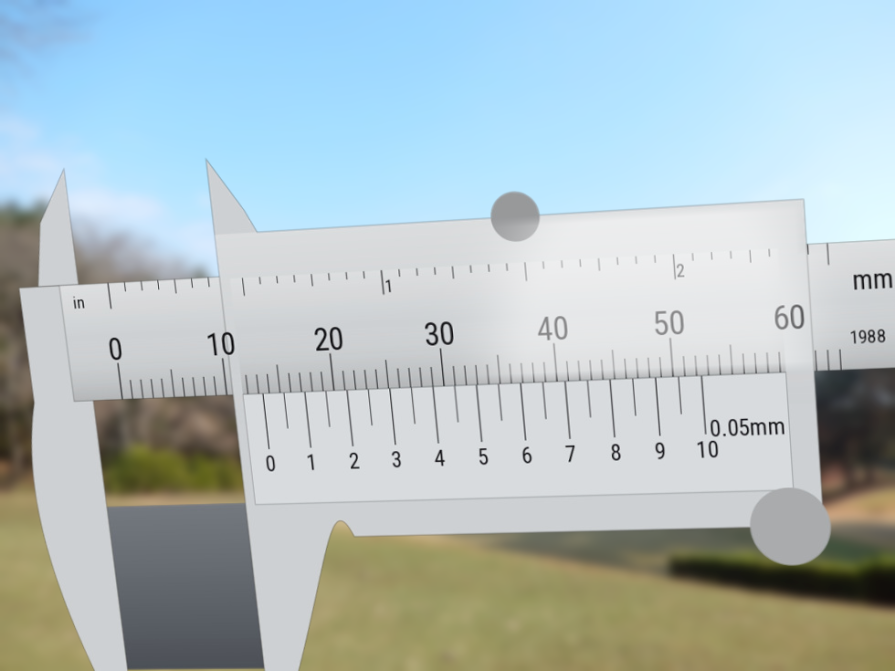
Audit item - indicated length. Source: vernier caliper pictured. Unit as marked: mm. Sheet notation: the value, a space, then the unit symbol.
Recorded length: 13.4 mm
